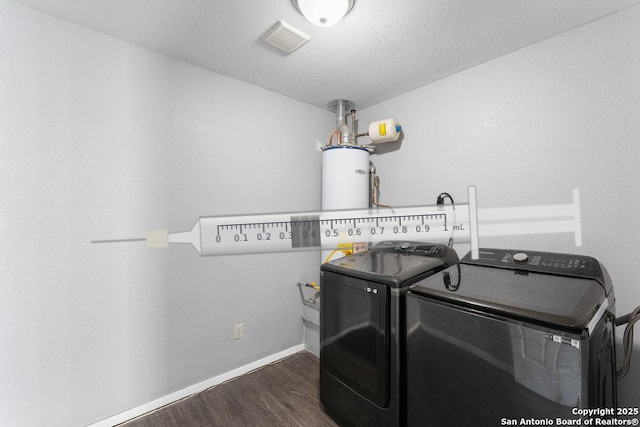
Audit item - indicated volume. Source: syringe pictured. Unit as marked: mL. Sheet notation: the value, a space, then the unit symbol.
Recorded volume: 0.32 mL
